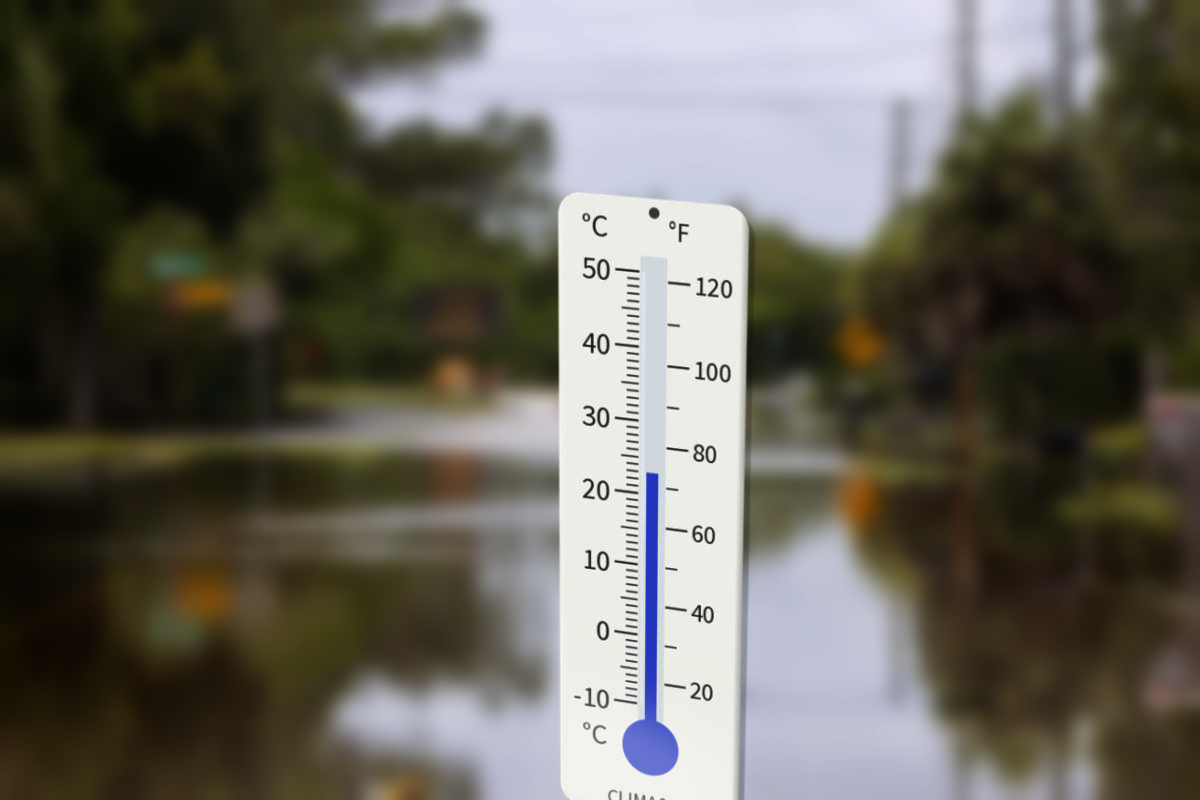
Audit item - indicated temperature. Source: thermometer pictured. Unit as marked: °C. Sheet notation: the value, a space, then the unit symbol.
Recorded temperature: 23 °C
